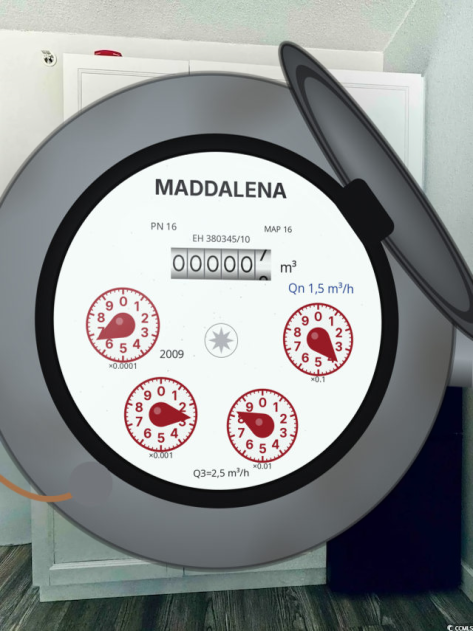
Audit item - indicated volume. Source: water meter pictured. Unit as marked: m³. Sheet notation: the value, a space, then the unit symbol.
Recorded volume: 7.3826 m³
